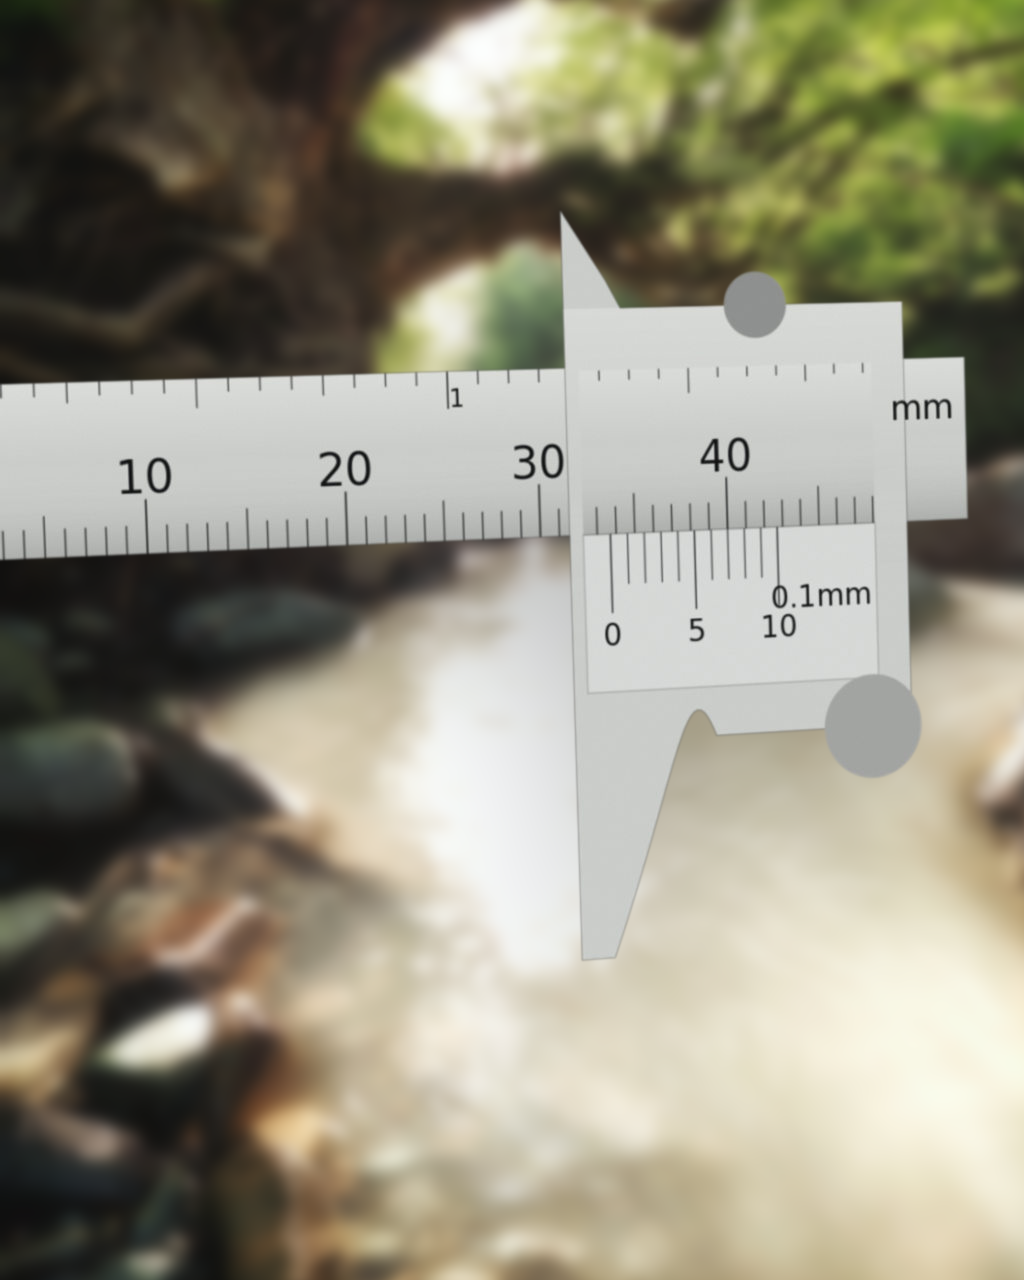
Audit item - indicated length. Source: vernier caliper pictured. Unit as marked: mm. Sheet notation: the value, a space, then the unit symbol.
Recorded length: 33.7 mm
